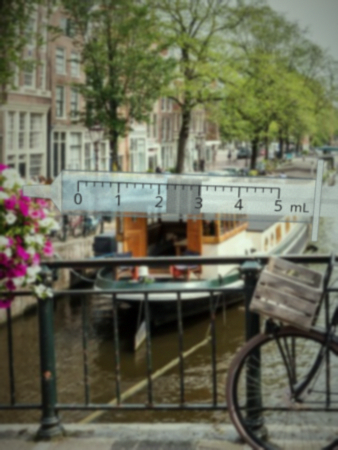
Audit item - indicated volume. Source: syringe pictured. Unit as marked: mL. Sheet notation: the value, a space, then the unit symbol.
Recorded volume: 2.2 mL
